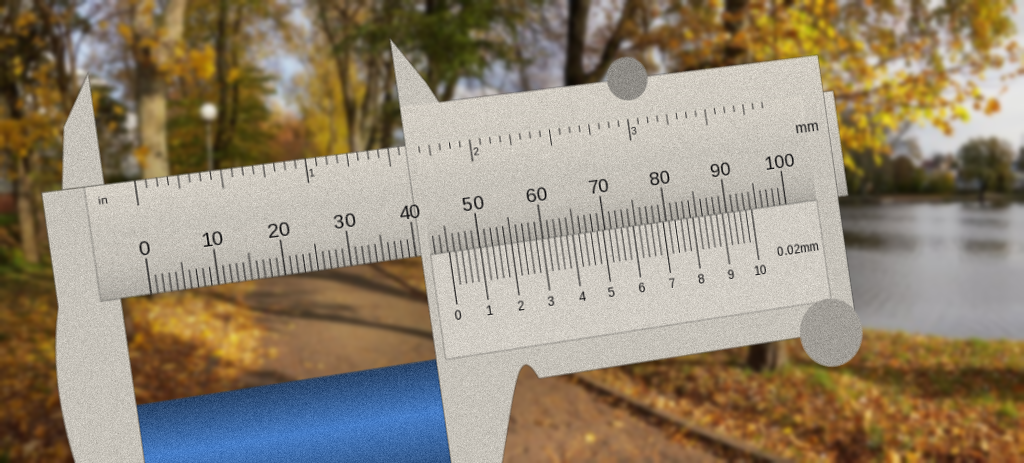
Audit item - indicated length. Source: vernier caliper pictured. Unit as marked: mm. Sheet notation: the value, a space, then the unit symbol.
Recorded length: 45.2 mm
